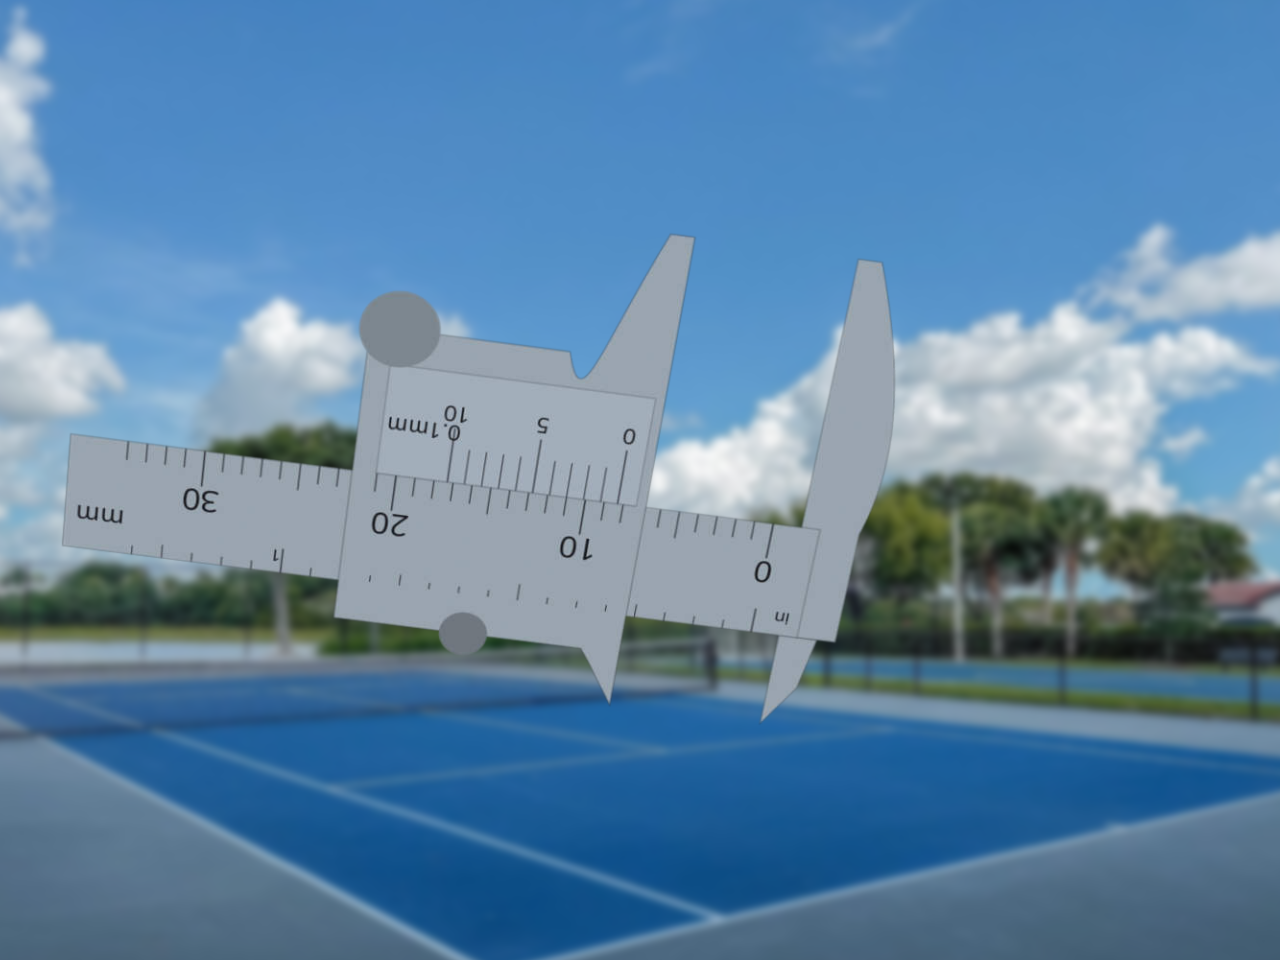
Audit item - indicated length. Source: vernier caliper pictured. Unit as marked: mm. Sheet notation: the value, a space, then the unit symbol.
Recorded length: 8.3 mm
